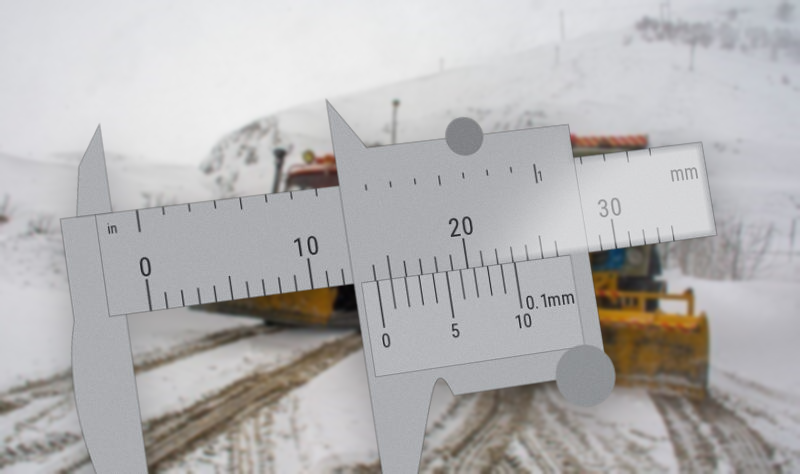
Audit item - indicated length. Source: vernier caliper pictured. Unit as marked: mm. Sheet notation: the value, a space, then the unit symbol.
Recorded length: 14.1 mm
